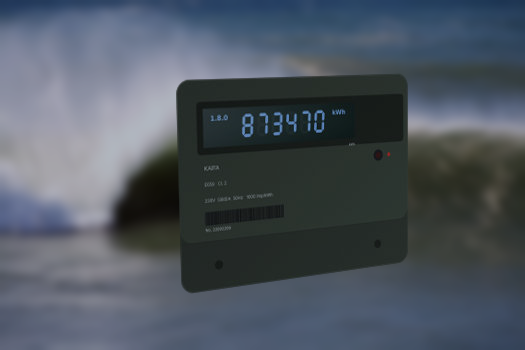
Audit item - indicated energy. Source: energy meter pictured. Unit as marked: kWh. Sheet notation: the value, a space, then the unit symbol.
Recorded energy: 873470 kWh
